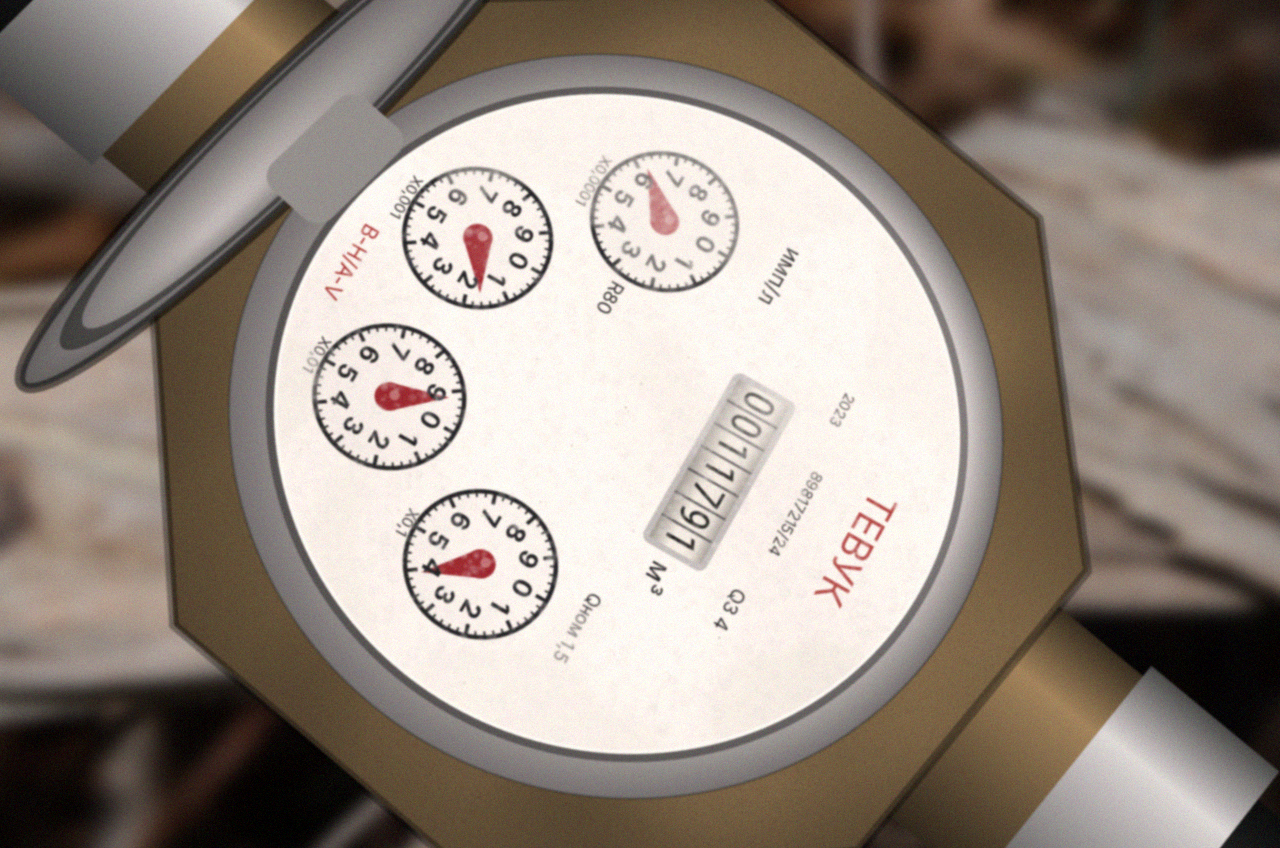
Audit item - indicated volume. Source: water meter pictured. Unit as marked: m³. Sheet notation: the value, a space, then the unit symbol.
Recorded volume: 11791.3916 m³
